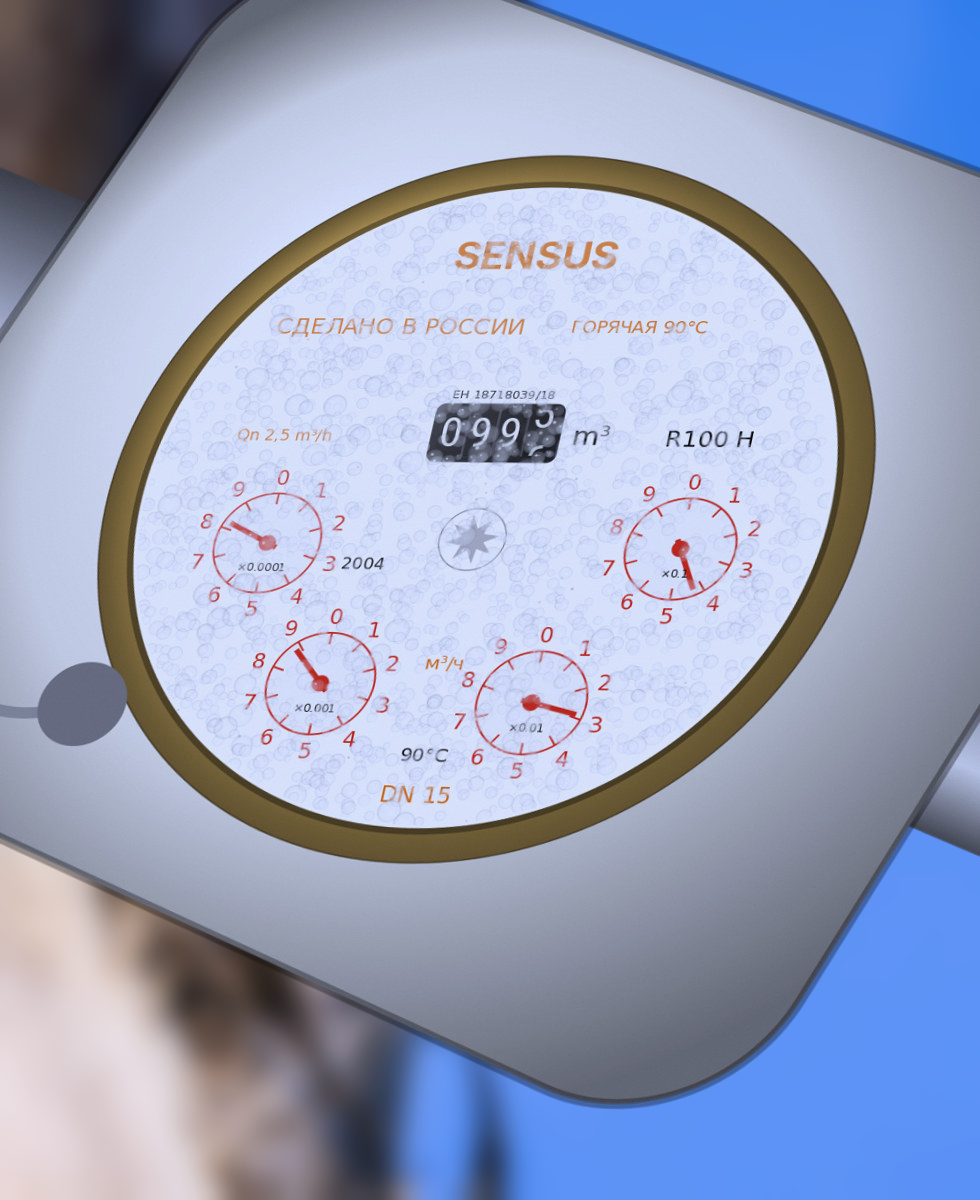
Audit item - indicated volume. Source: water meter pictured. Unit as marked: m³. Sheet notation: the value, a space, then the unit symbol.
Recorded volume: 995.4288 m³
